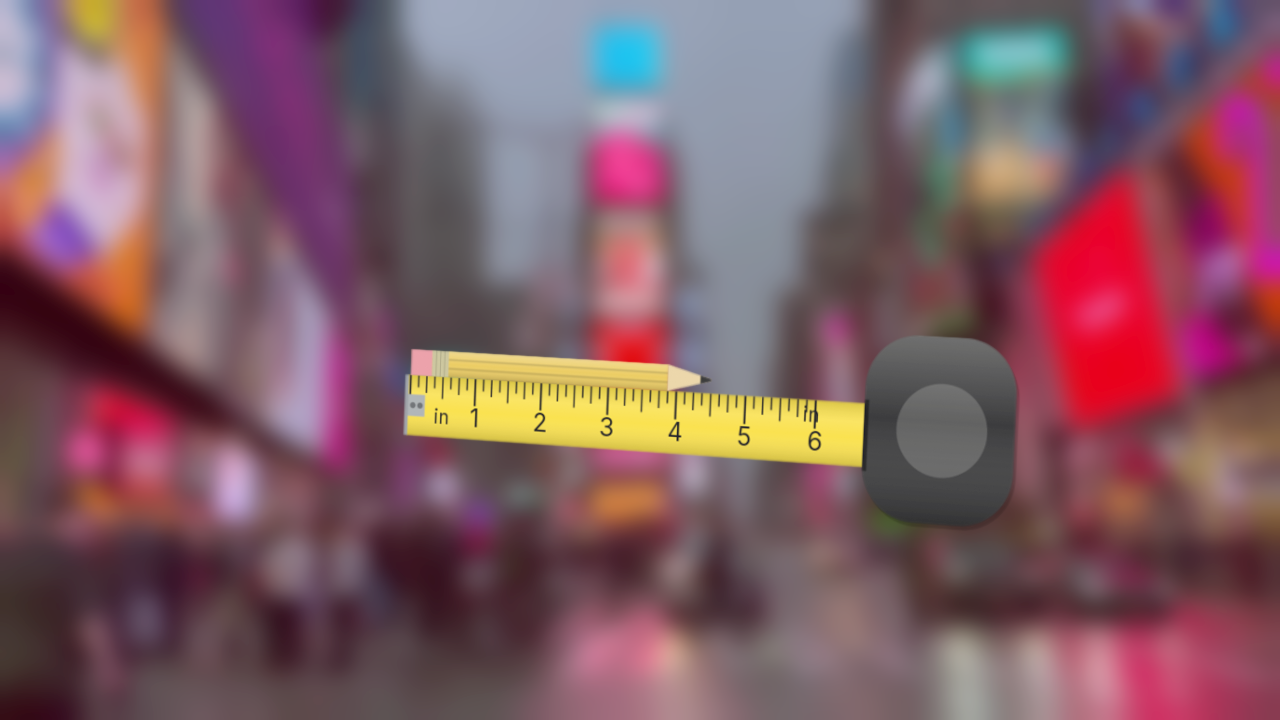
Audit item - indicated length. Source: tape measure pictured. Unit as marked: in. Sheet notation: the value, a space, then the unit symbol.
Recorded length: 4.5 in
